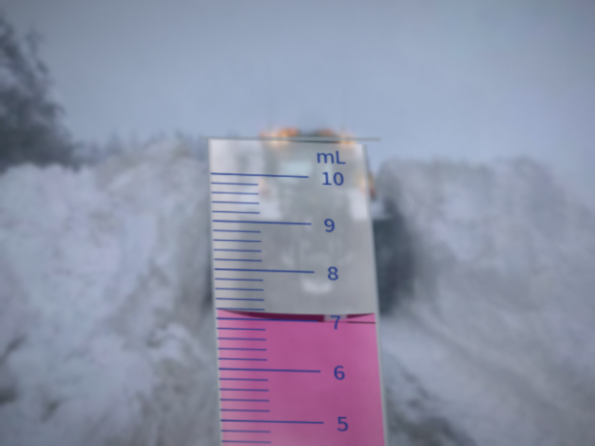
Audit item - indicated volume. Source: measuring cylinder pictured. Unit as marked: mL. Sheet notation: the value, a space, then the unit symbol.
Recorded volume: 7 mL
